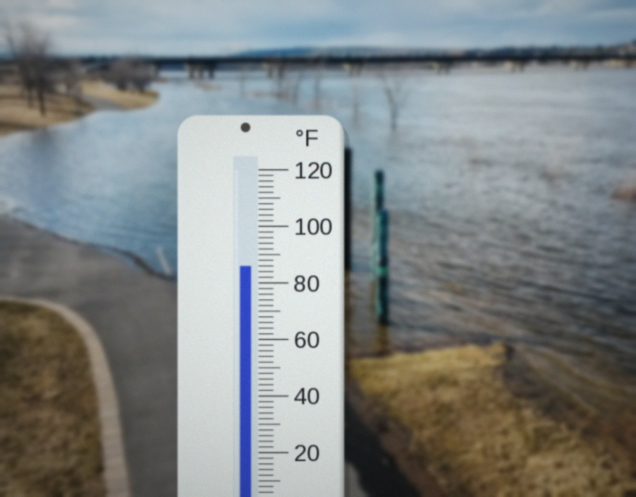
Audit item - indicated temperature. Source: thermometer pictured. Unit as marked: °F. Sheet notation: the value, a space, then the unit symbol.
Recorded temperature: 86 °F
